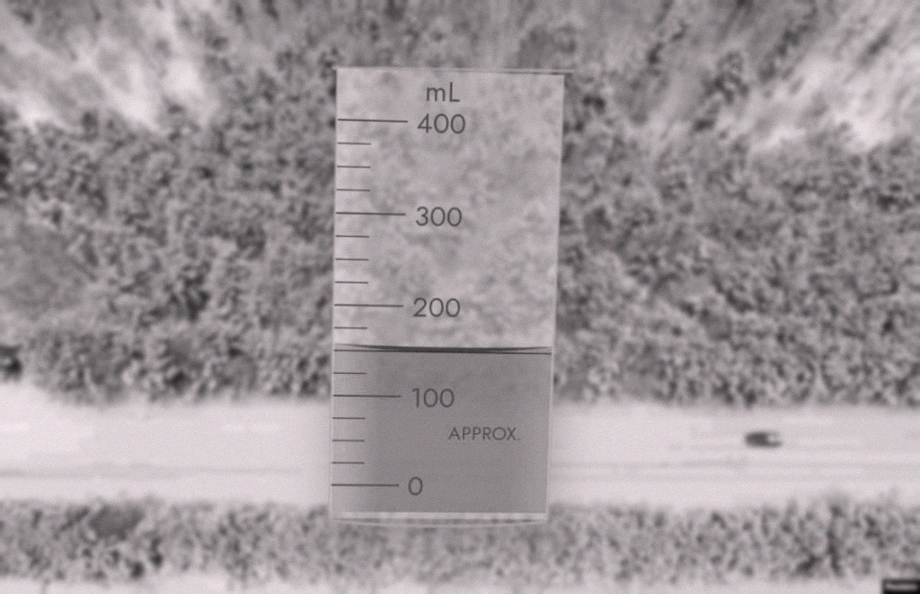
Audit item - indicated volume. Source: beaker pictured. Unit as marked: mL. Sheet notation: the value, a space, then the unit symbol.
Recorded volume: 150 mL
